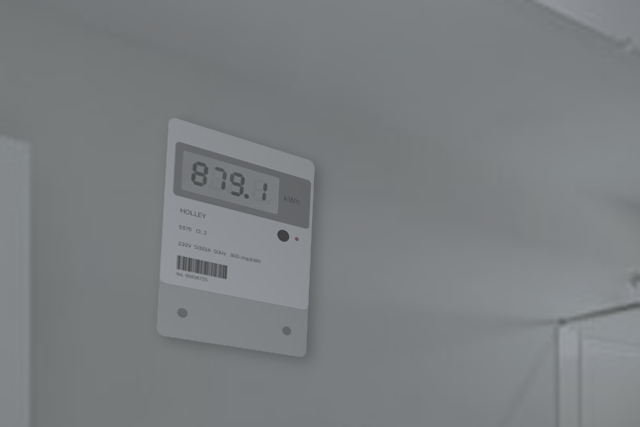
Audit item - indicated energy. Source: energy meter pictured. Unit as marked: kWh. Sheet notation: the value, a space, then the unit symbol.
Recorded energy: 879.1 kWh
